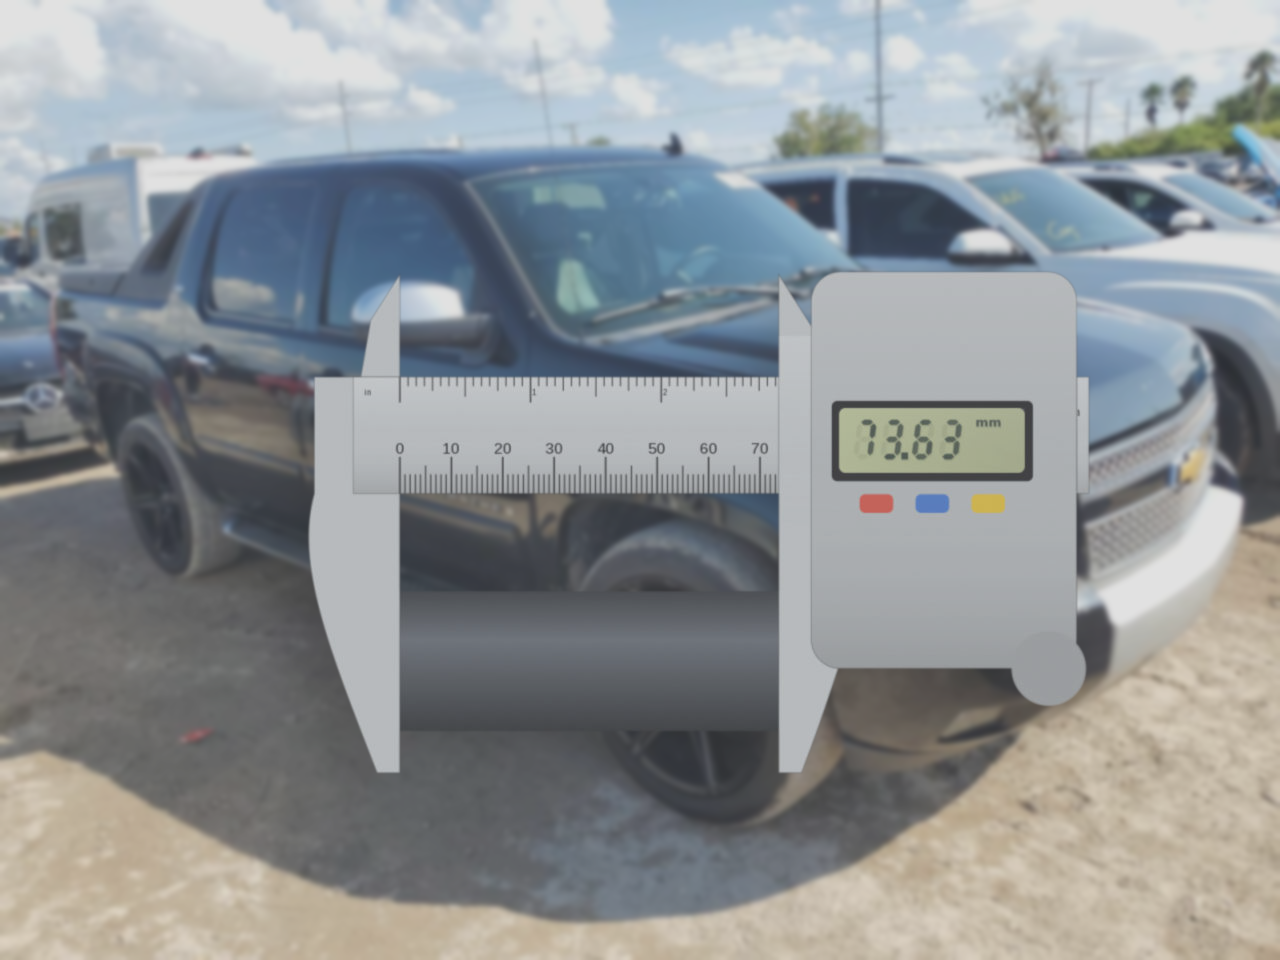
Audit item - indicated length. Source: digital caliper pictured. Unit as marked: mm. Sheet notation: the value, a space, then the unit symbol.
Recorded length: 73.63 mm
